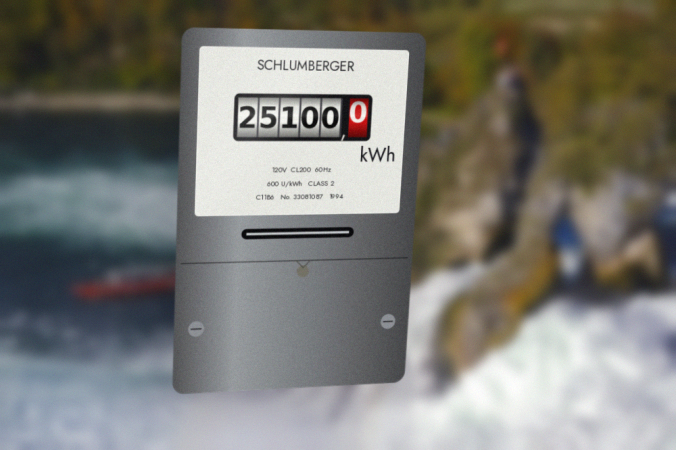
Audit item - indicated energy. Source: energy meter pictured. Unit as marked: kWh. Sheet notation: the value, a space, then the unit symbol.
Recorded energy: 25100.0 kWh
